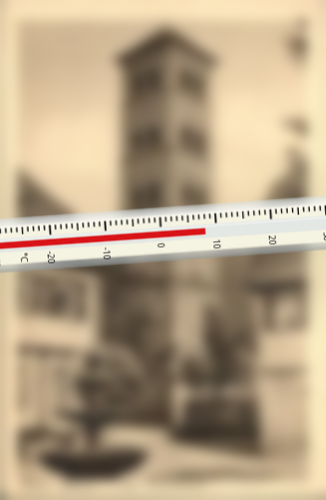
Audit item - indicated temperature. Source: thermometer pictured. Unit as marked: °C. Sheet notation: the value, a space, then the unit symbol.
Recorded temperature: 8 °C
